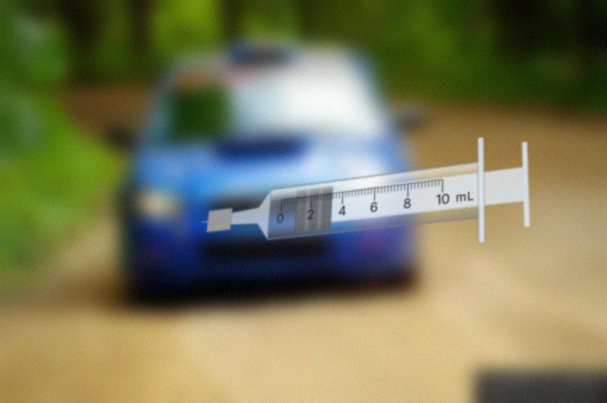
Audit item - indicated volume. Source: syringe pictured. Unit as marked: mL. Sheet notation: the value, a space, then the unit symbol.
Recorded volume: 1 mL
